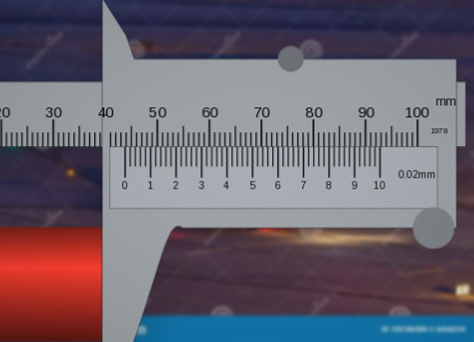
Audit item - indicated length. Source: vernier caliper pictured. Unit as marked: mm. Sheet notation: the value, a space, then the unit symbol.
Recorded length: 43.8 mm
